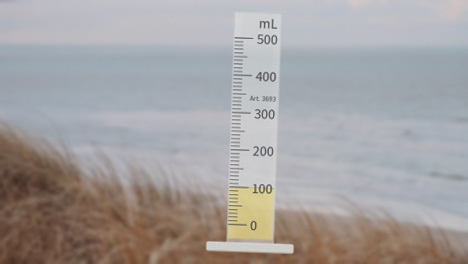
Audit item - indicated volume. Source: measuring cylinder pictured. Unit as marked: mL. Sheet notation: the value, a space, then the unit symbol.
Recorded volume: 100 mL
